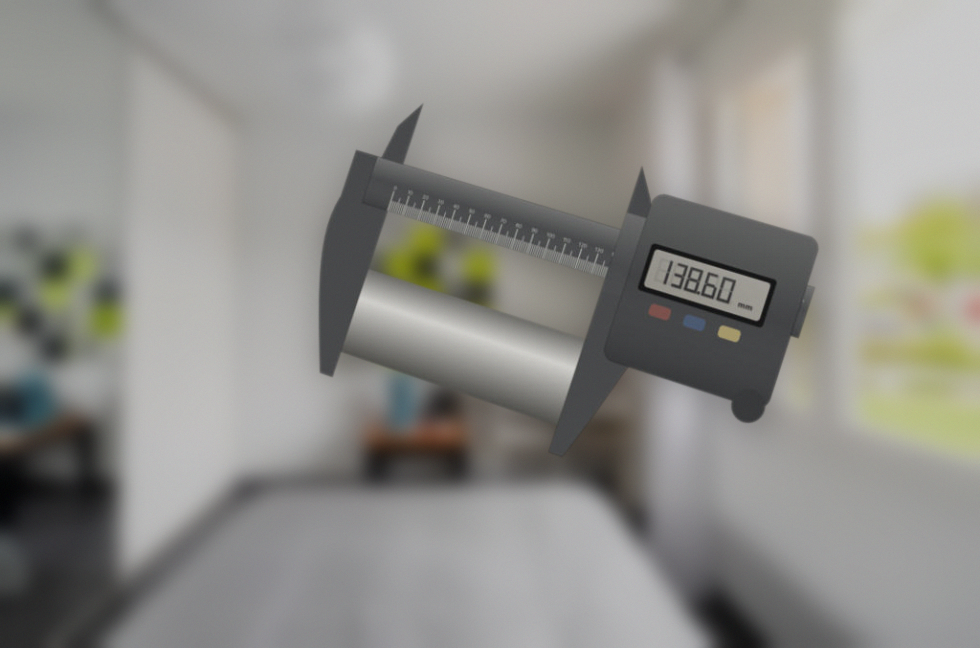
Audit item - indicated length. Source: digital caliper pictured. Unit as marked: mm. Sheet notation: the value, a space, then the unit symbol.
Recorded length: 138.60 mm
